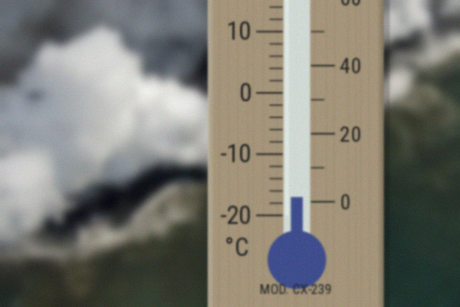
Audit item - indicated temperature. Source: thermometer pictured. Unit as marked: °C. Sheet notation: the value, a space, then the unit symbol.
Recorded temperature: -17 °C
